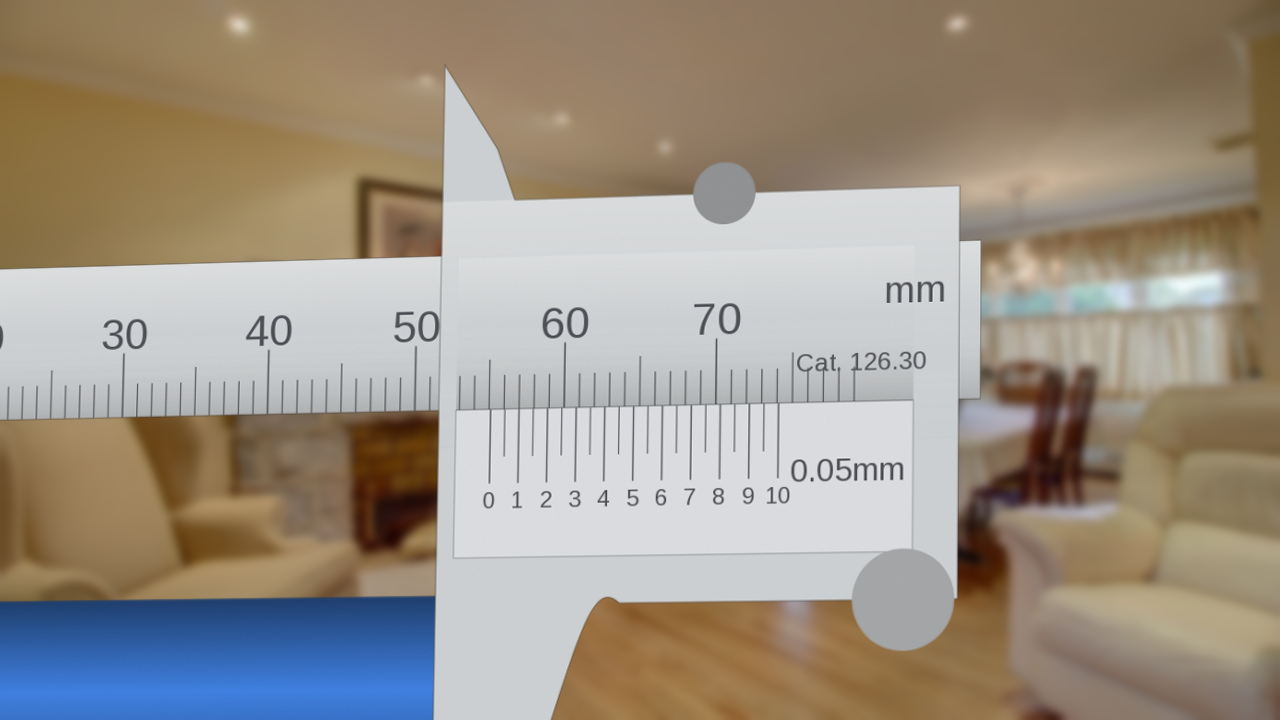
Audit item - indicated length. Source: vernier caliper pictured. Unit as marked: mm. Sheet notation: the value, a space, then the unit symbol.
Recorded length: 55.1 mm
